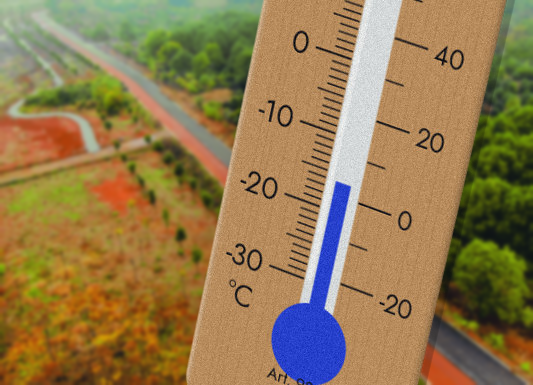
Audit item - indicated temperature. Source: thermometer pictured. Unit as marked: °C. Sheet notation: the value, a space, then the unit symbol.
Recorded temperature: -16 °C
